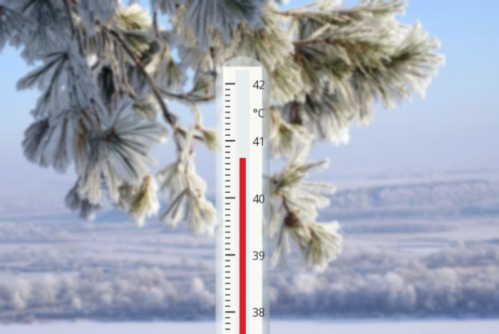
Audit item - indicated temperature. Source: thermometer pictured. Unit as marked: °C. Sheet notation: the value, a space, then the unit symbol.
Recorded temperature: 40.7 °C
